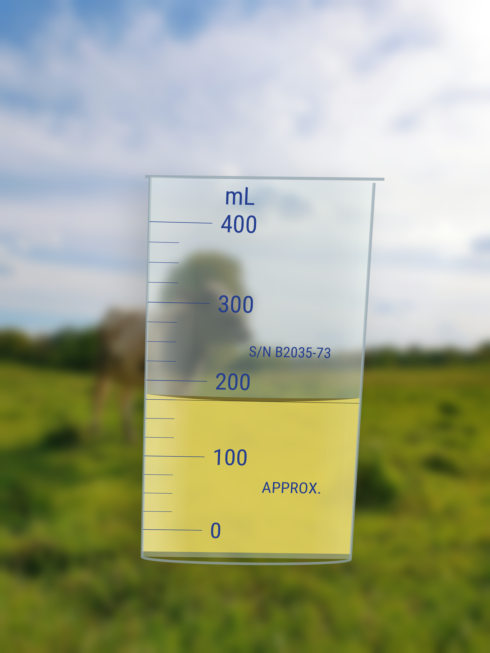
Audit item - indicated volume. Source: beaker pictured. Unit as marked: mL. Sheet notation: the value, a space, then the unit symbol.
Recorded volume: 175 mL
